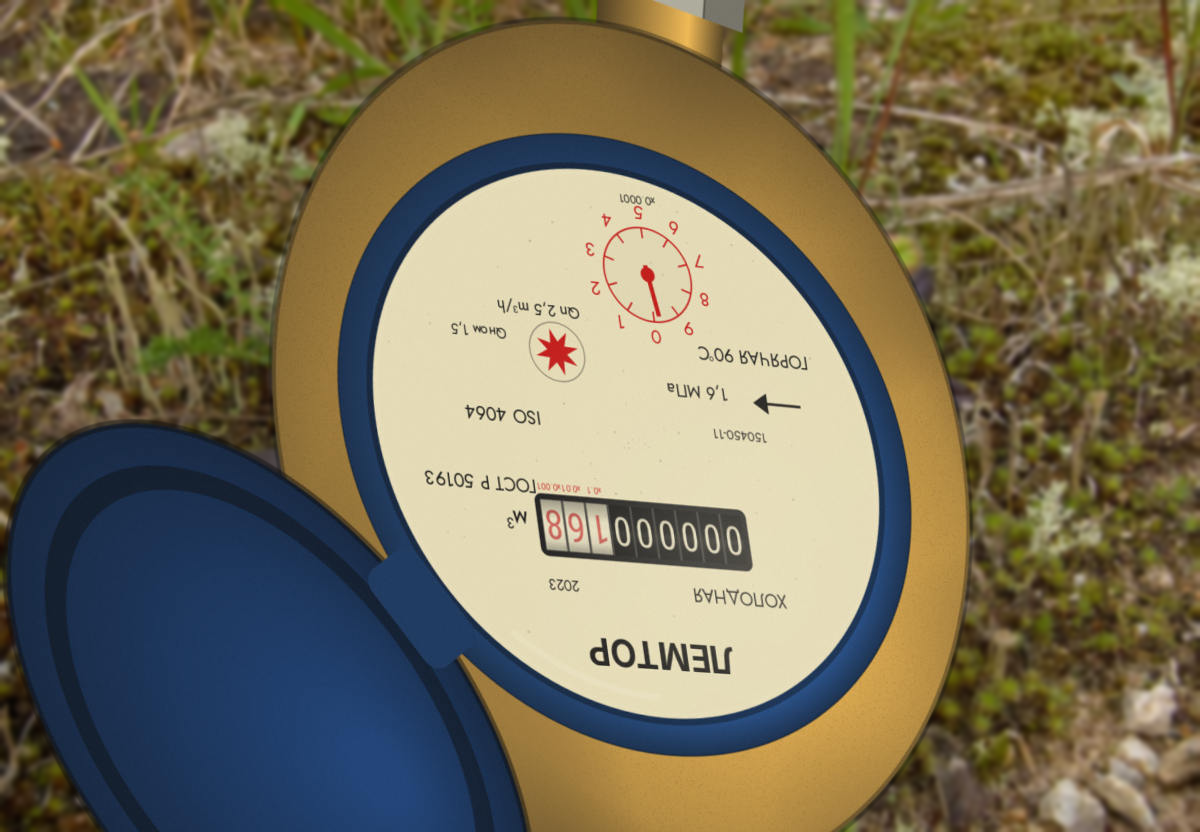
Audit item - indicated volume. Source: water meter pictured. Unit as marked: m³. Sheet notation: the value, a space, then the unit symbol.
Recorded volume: 0.1679 m³
